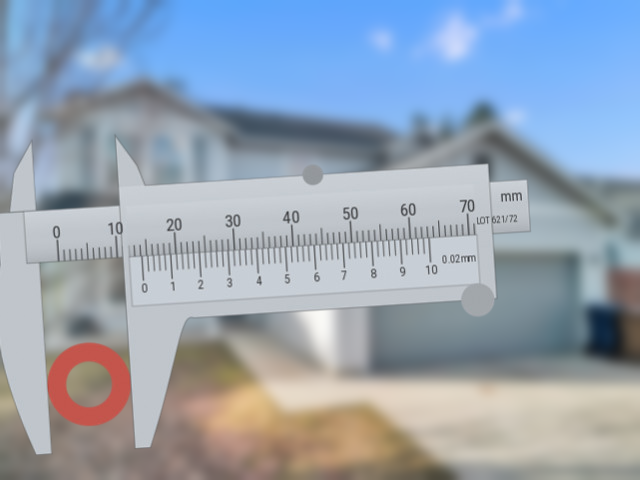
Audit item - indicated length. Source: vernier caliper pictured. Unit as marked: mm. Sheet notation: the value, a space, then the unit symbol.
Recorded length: 14.2 mm
